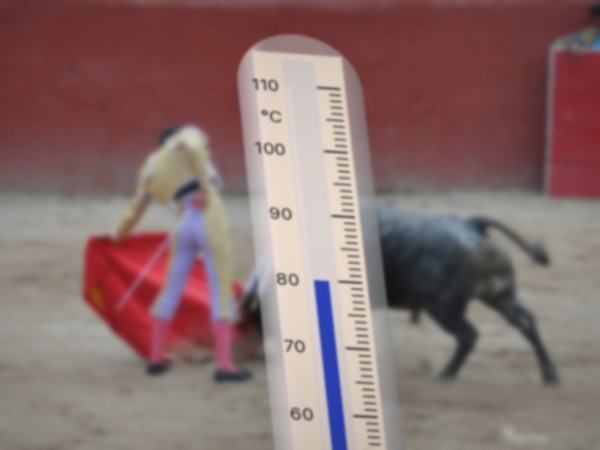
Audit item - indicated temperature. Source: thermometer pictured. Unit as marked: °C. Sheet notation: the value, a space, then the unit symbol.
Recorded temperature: 80 °C
